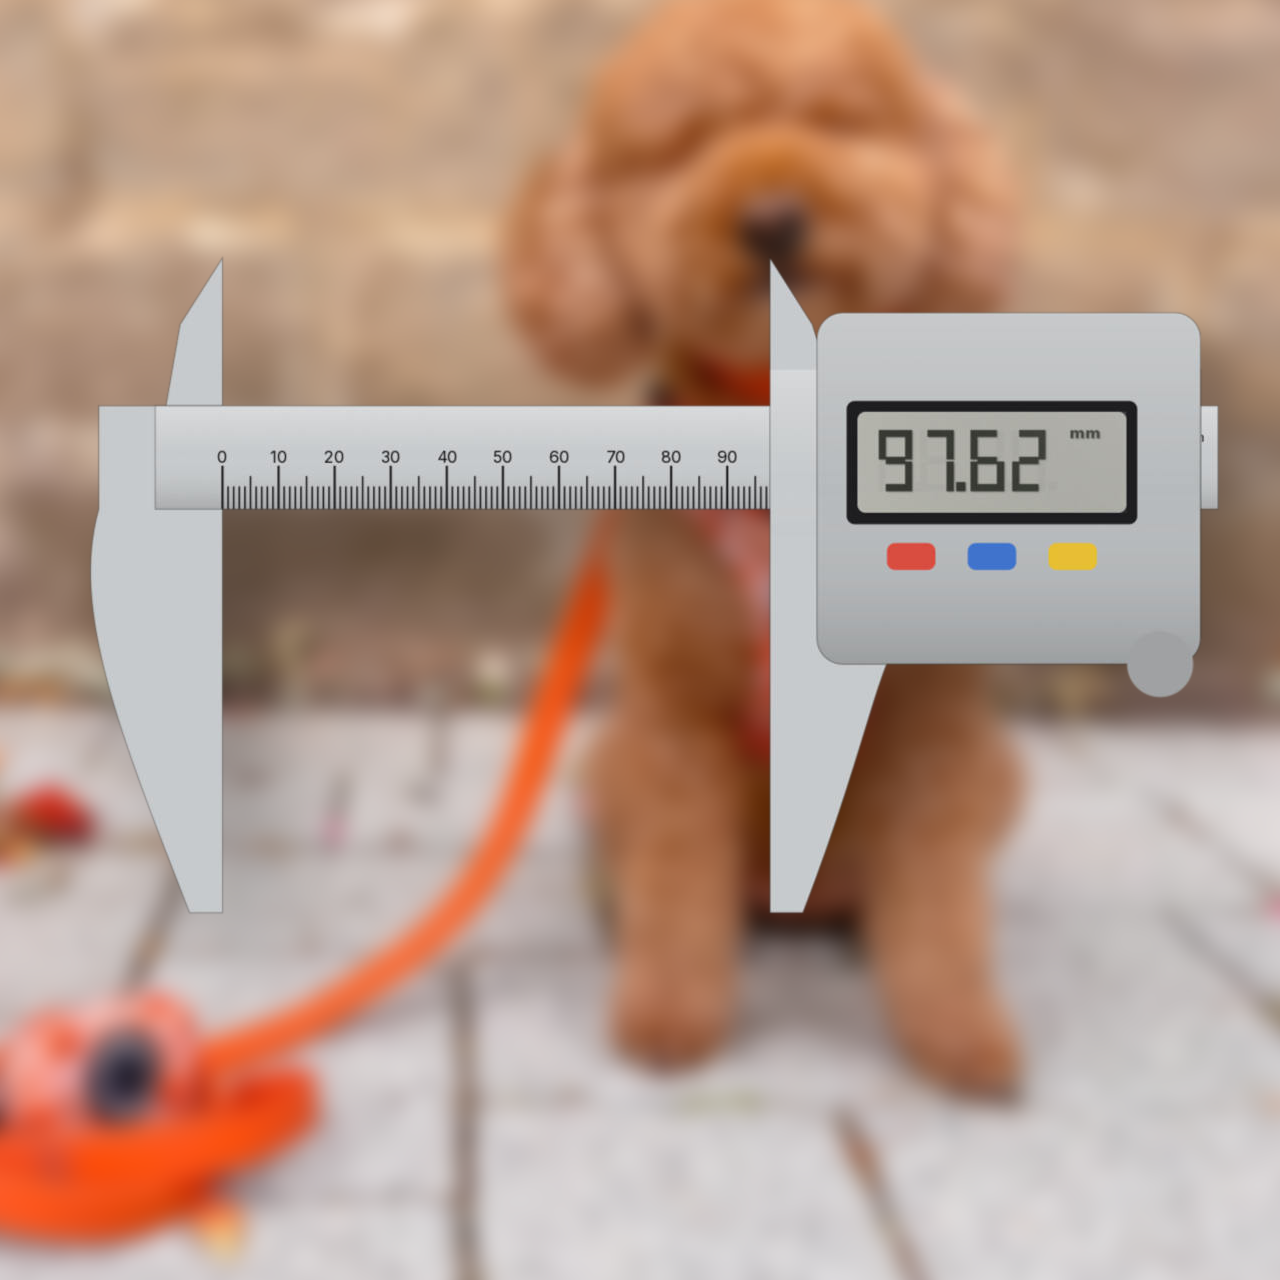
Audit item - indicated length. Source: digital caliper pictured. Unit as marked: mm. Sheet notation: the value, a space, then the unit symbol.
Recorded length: 97.62 mm
